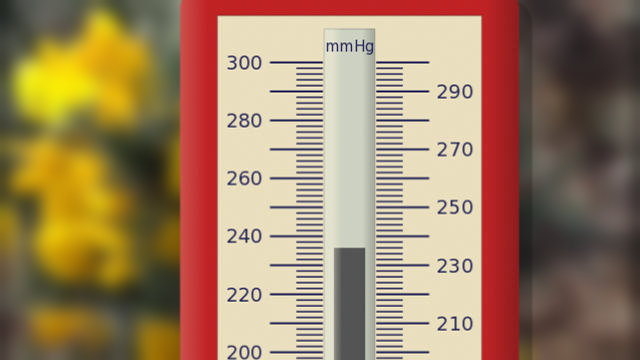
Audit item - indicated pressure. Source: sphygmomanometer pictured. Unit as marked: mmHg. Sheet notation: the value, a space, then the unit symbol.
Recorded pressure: 236 mmHg
